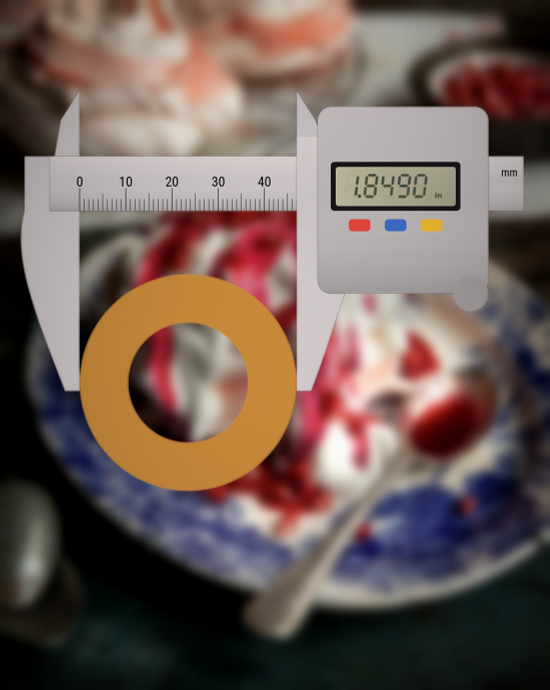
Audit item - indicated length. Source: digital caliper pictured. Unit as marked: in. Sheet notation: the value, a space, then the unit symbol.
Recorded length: 1.8490 in
